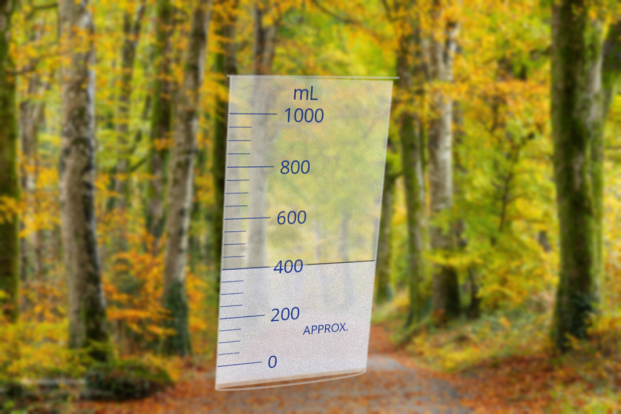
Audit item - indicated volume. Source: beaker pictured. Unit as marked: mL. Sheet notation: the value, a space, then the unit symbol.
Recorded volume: 400 mL
